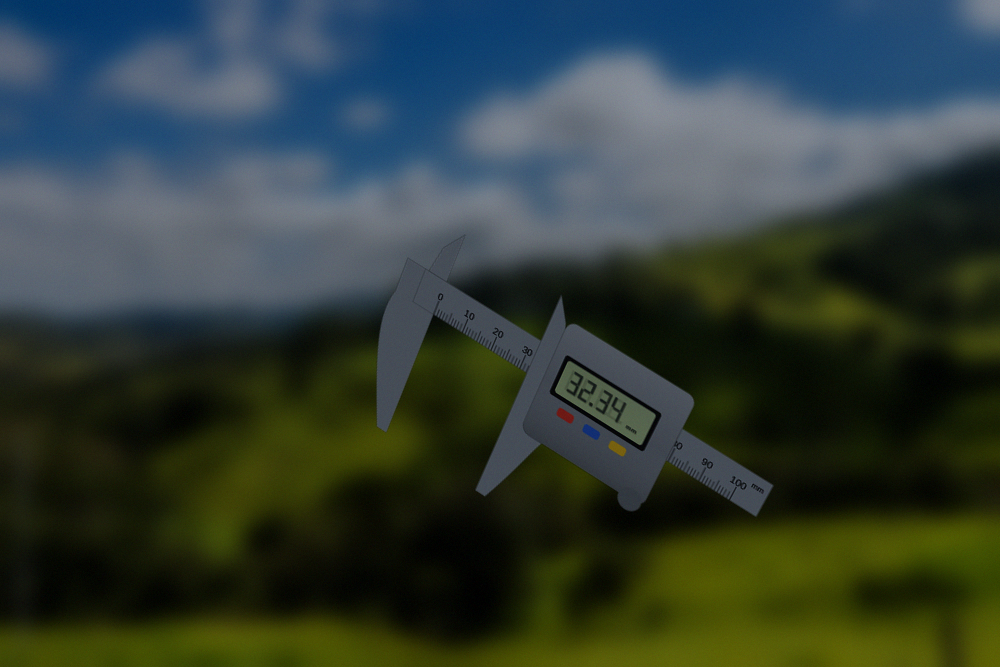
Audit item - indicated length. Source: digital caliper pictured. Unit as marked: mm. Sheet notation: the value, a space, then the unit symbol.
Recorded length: 32.34 mm
